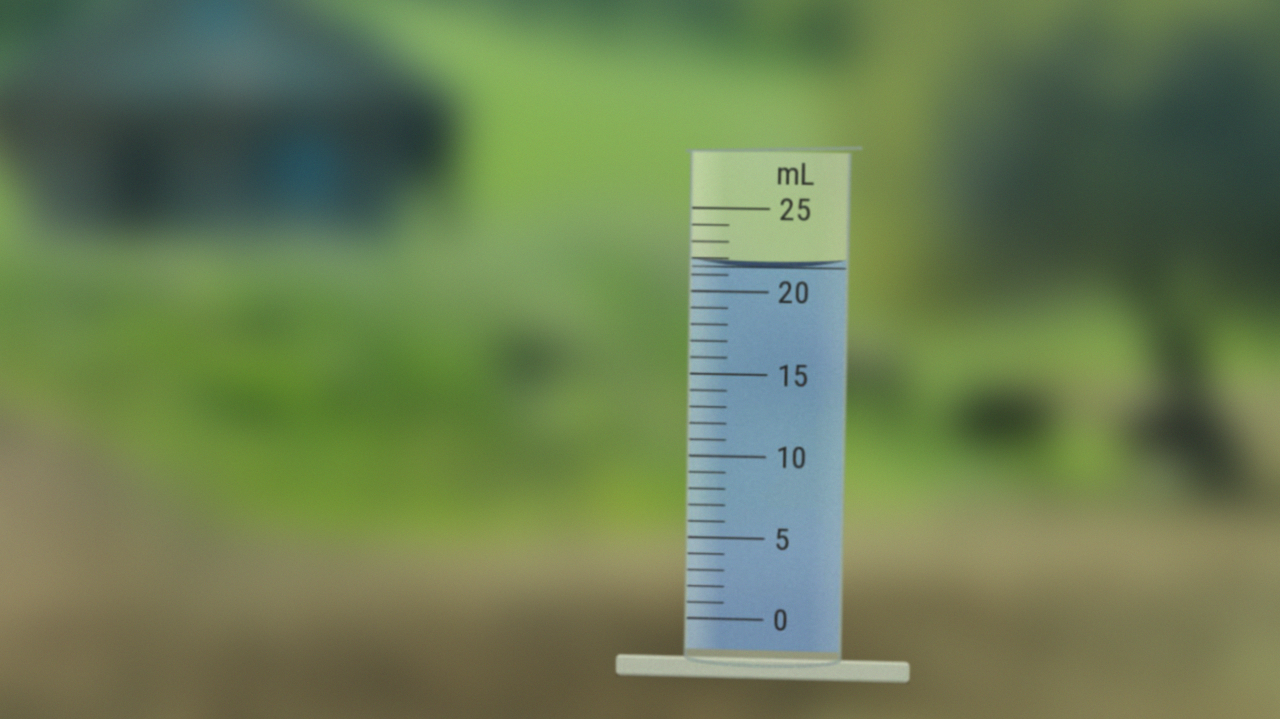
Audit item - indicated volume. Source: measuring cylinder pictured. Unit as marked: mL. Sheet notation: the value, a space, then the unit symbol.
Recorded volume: 21.5 mL
